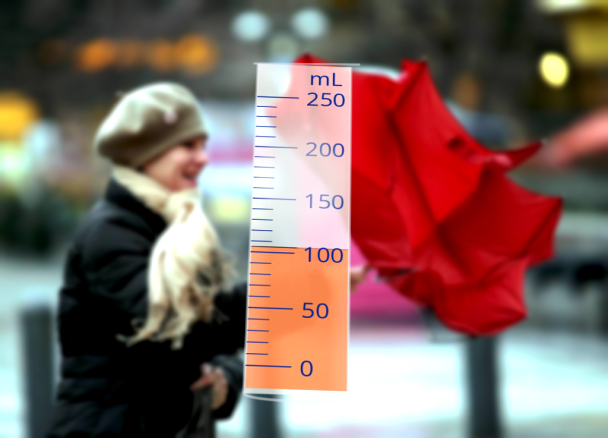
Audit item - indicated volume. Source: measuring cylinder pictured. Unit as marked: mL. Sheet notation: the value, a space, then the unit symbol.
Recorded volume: 105 mL
